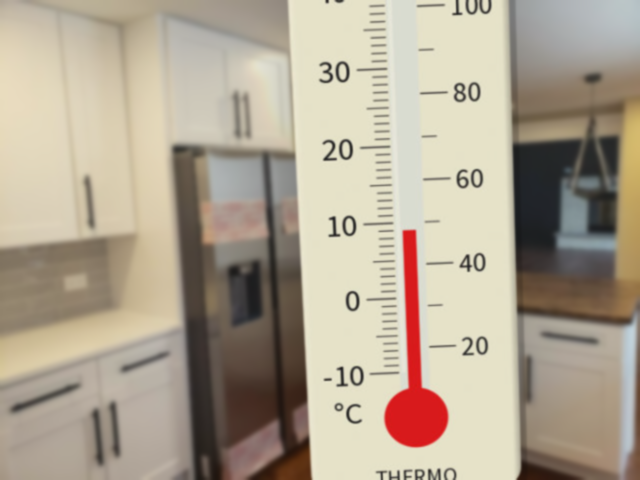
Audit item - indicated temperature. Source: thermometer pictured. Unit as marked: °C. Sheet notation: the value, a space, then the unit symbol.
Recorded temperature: 9 °C
